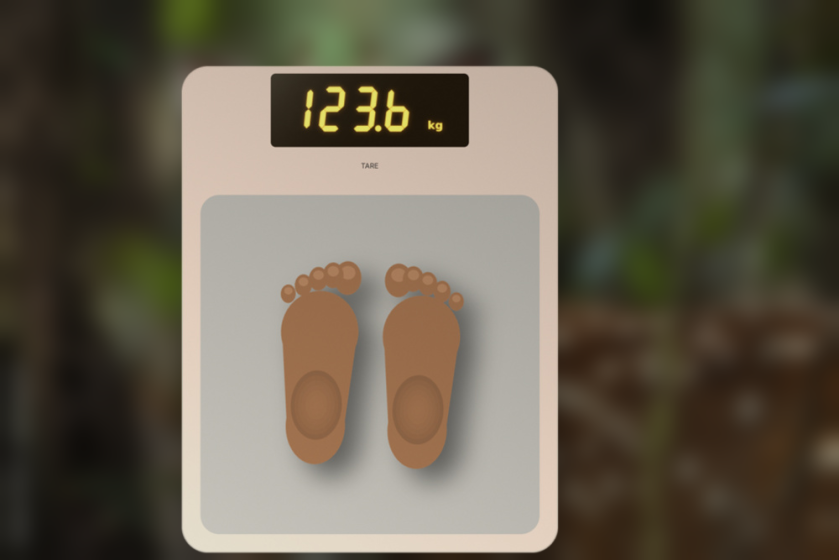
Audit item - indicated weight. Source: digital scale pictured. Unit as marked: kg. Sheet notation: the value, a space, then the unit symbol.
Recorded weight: 123.6 kg
